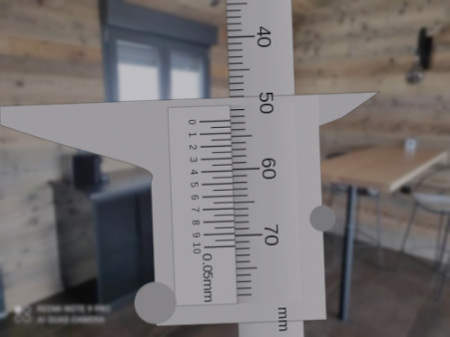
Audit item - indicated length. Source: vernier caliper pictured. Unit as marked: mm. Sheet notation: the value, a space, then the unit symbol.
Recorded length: 52.6 mm
